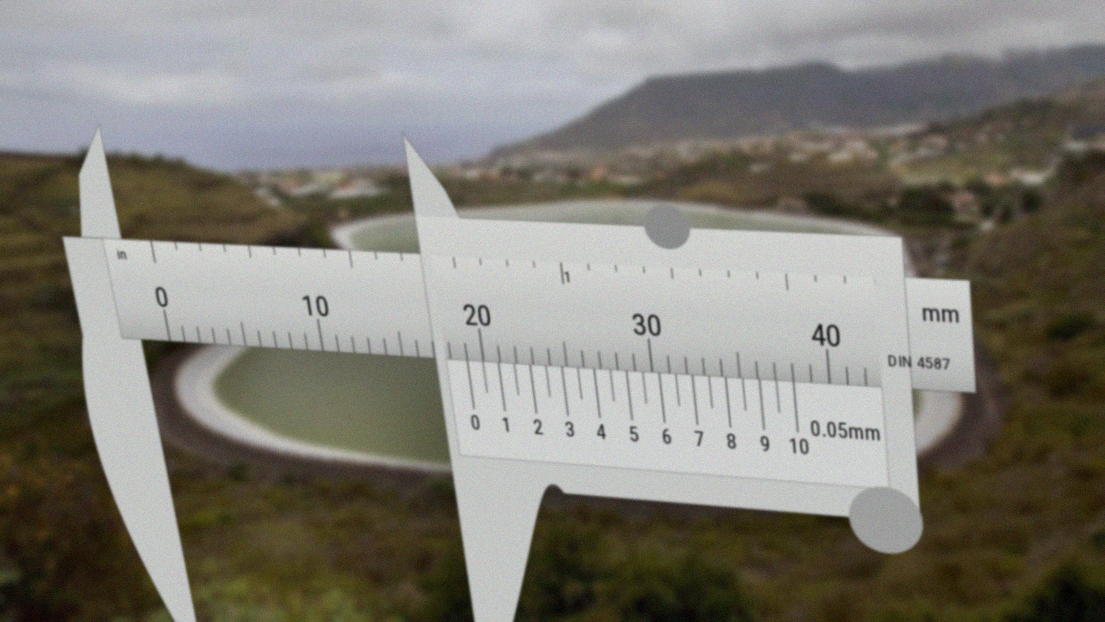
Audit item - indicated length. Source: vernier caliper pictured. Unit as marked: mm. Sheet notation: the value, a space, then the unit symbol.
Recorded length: 19.0 mm
